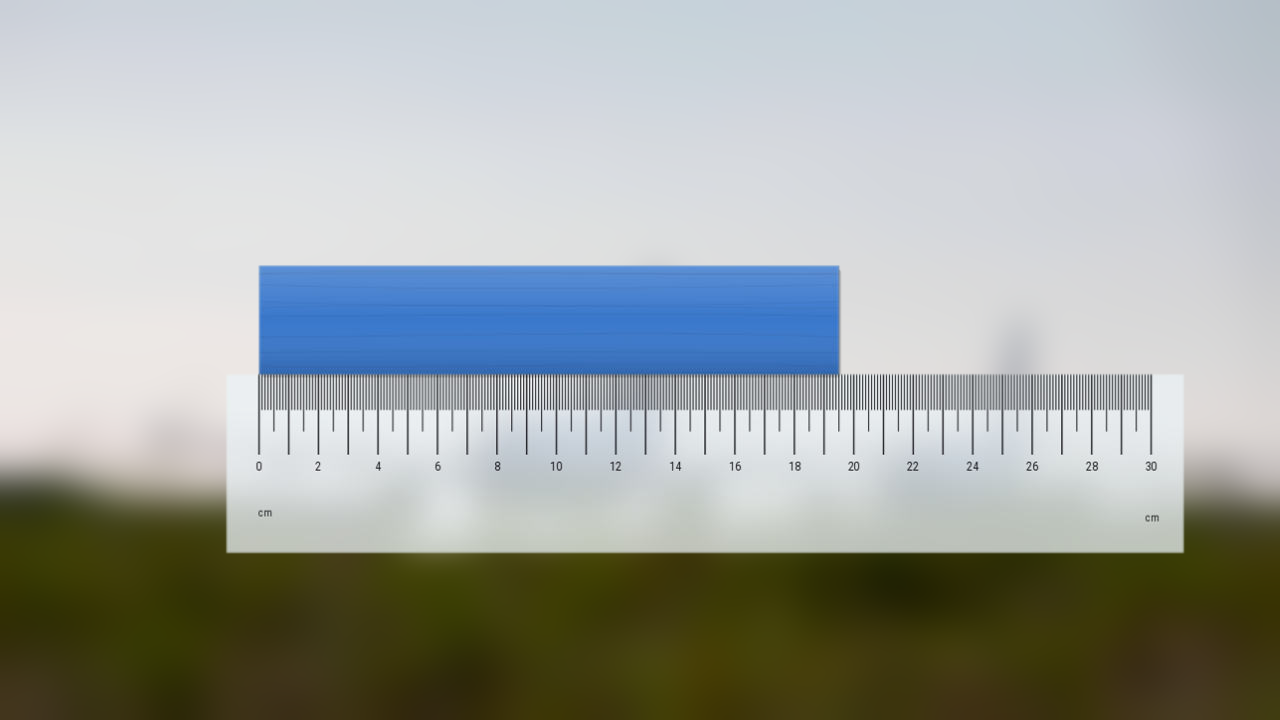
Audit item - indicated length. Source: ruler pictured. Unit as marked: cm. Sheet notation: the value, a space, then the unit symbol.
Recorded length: 19.5 cm
